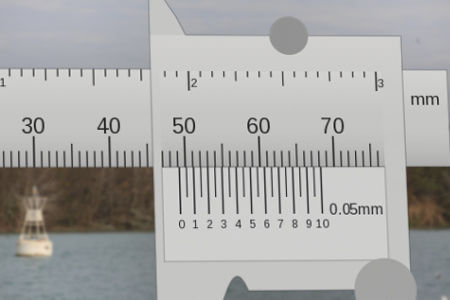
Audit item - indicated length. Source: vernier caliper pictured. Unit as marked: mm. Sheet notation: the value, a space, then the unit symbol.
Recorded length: 49.2 mm
